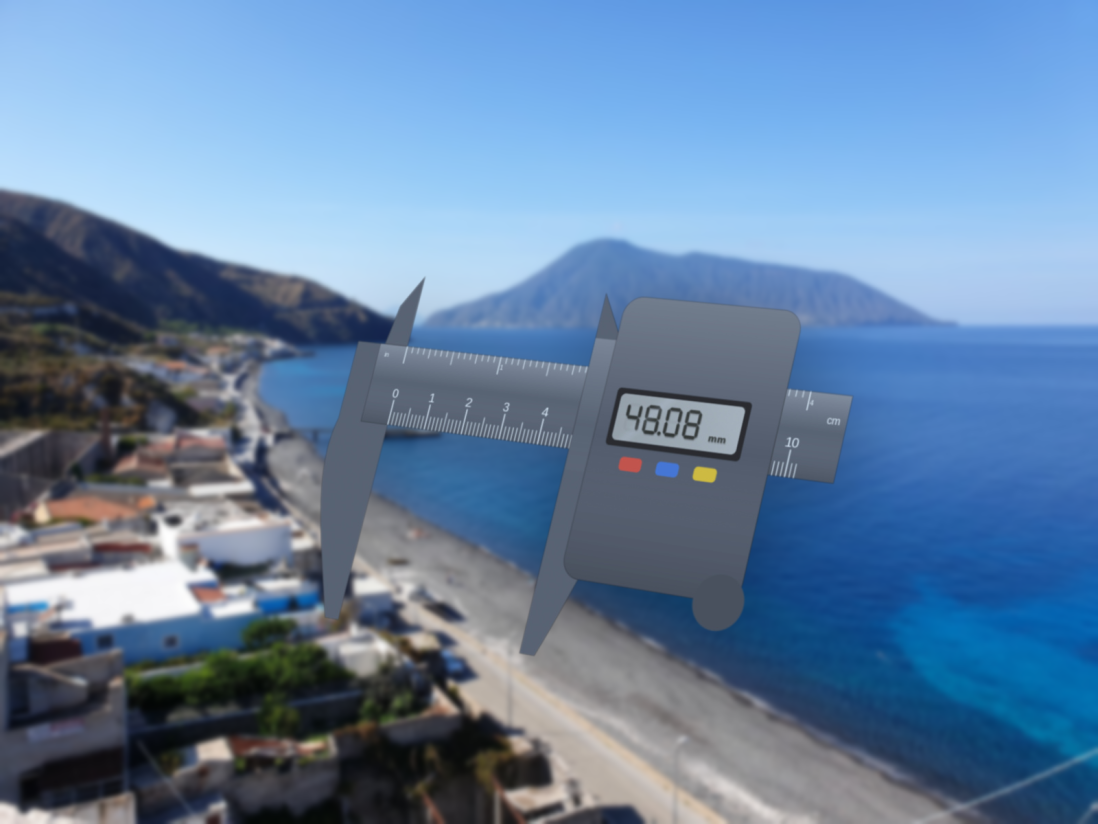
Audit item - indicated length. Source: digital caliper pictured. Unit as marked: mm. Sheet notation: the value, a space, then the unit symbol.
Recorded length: 48.08 mm
